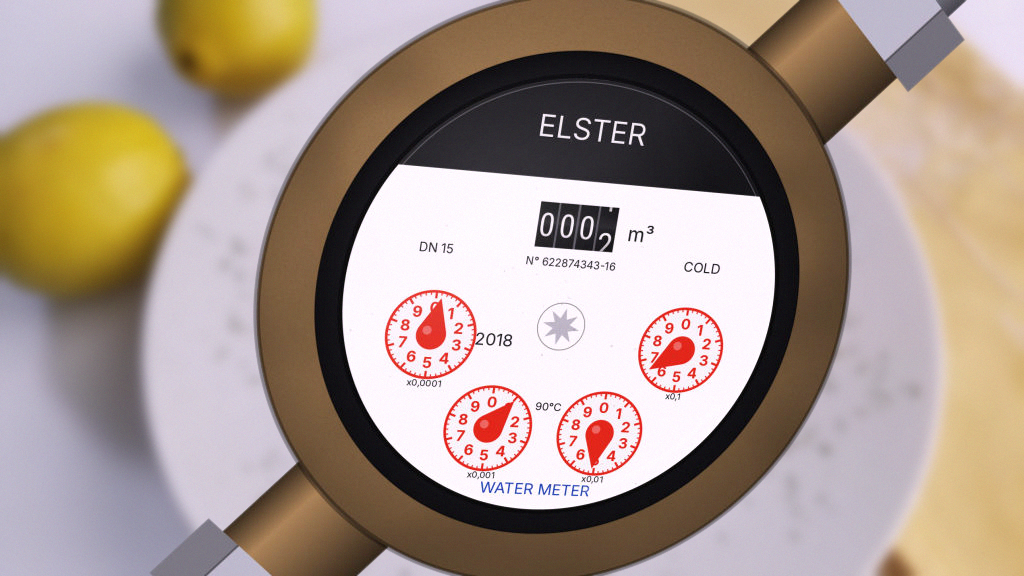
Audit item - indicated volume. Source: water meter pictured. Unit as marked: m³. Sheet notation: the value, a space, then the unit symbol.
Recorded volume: 1.6510 m³
